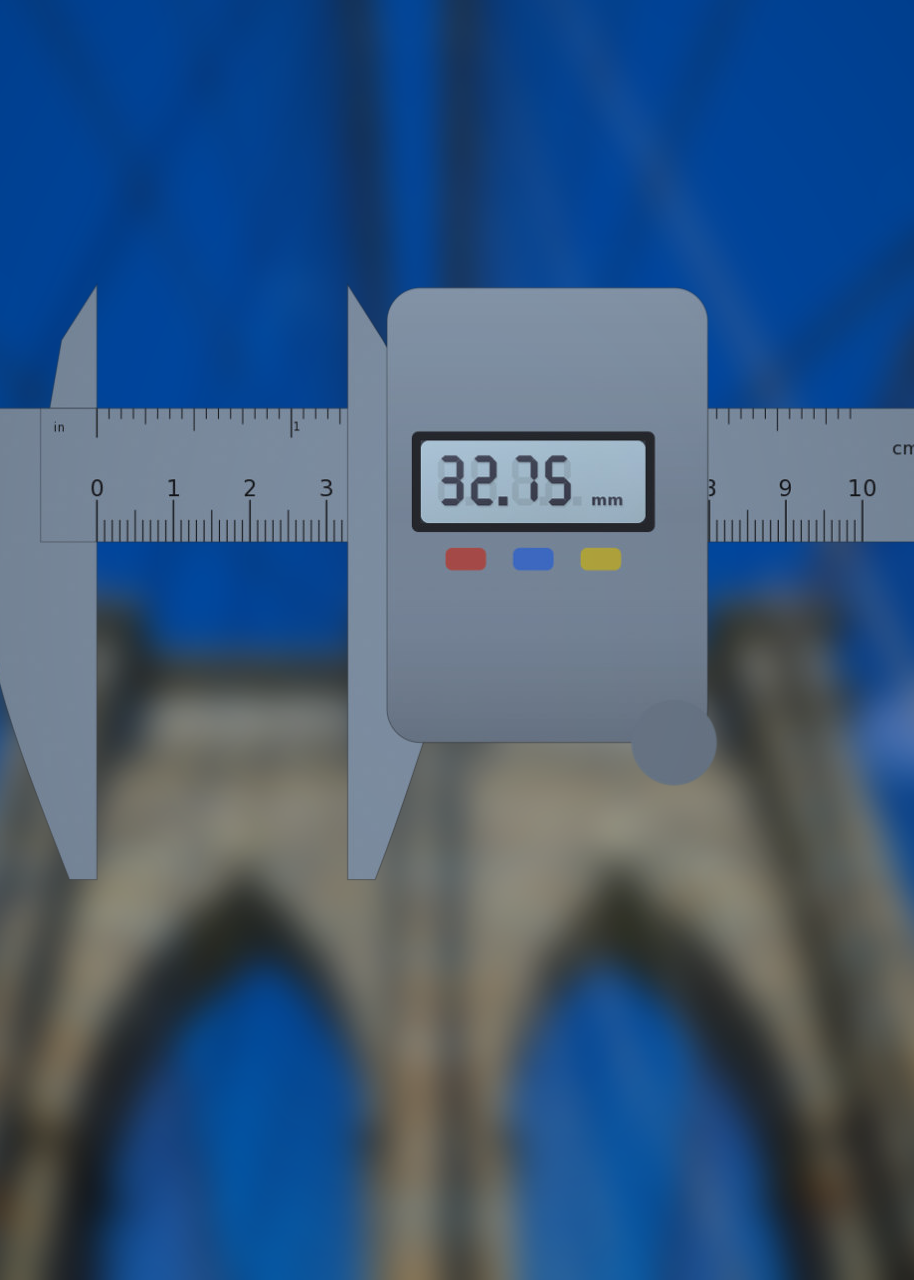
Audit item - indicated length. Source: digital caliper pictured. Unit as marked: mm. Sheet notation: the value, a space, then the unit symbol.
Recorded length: 32.75 mm
